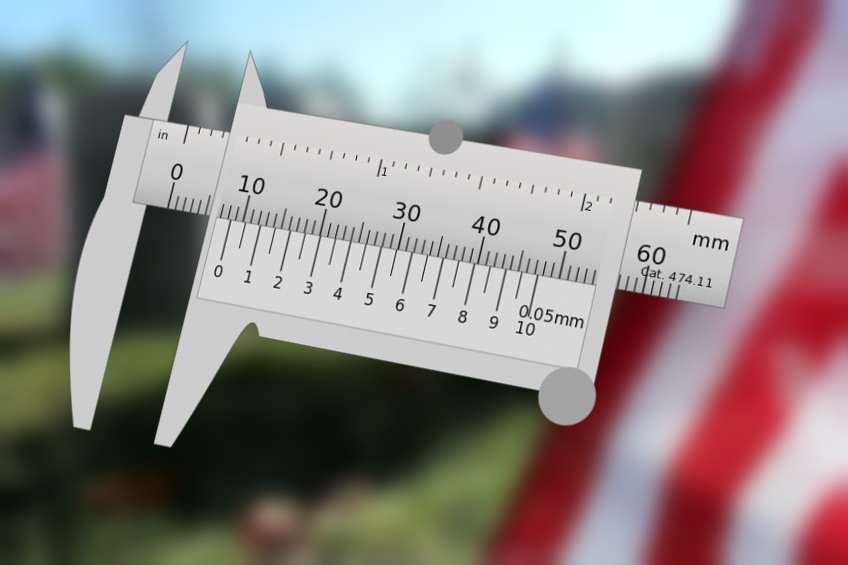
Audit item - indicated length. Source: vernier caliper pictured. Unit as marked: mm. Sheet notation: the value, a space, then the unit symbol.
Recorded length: 8.4 mm
